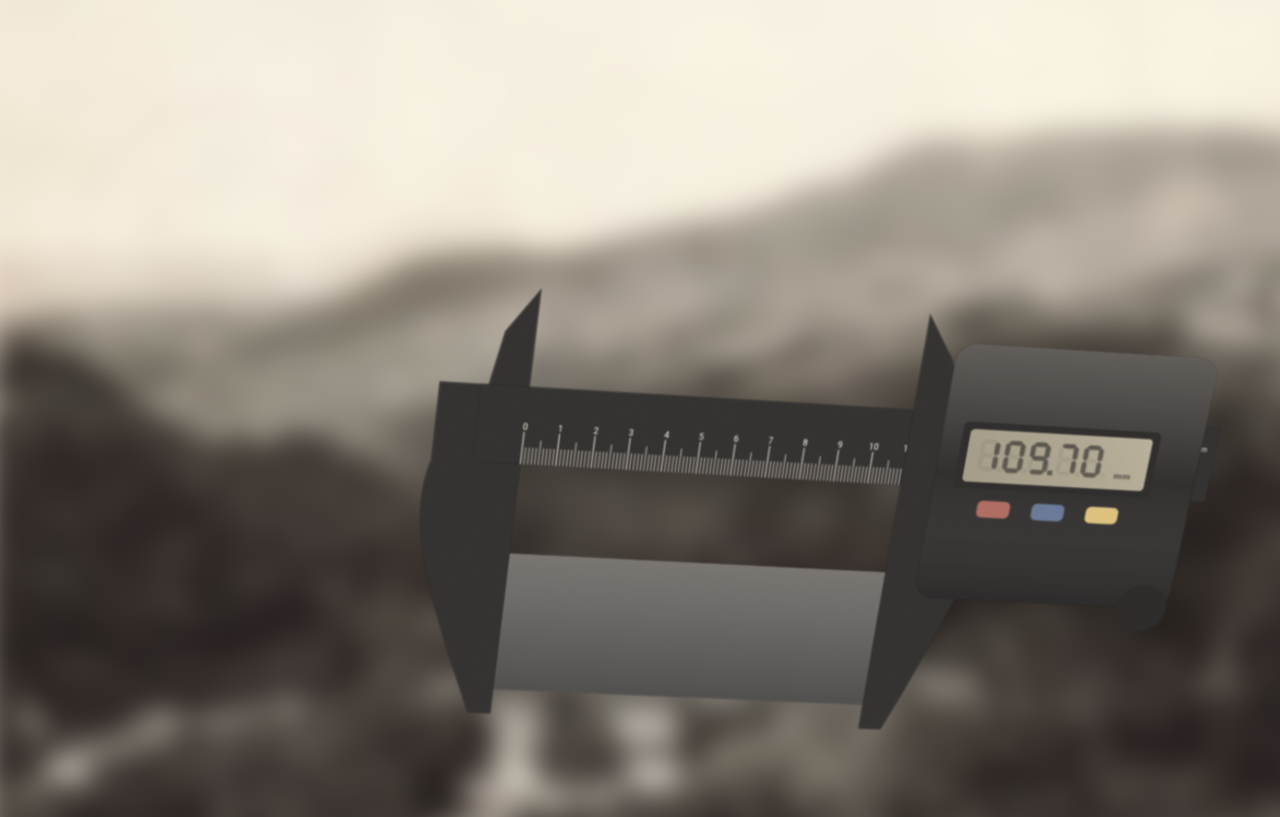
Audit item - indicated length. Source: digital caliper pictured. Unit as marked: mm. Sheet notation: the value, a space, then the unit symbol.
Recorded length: 109.70 mm
